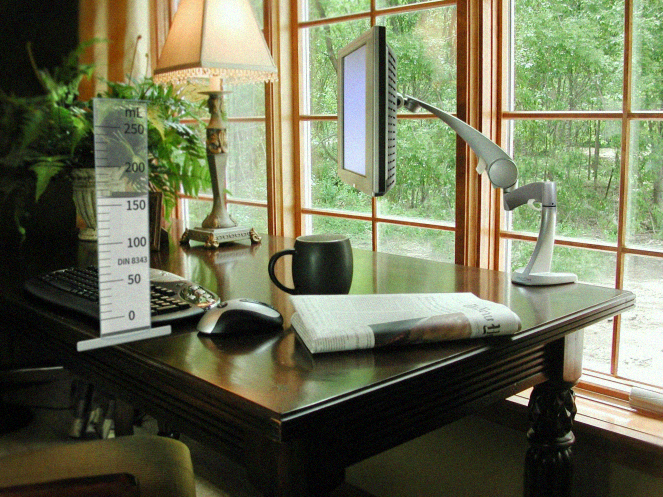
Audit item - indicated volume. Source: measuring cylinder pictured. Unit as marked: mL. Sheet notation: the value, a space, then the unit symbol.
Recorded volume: 160 mL
